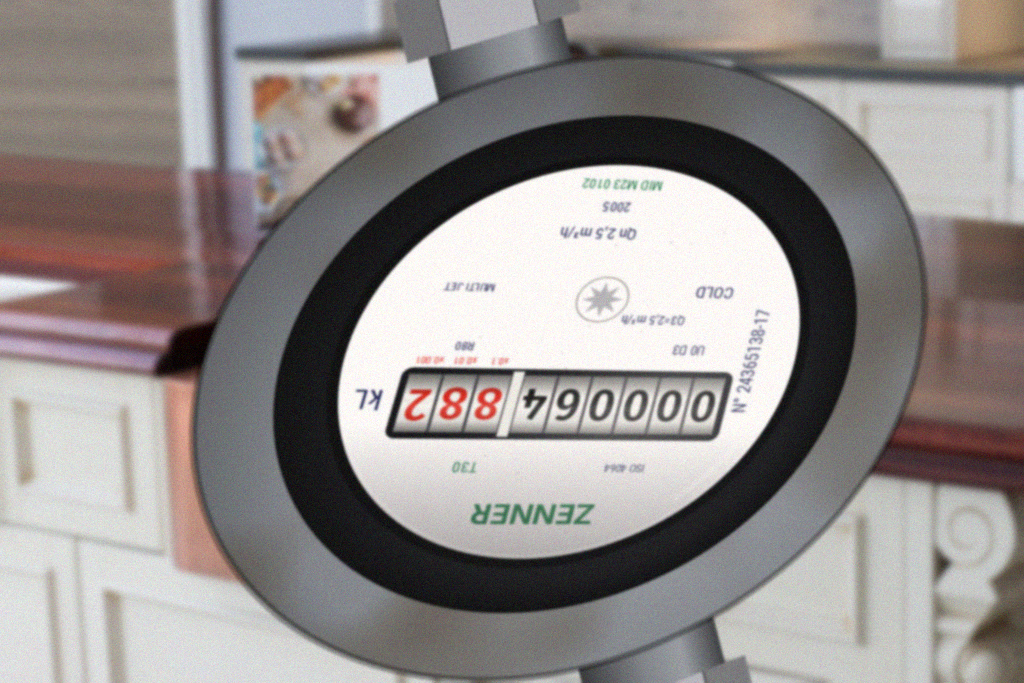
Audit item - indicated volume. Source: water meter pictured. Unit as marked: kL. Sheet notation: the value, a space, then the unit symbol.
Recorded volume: 64.882 kL
